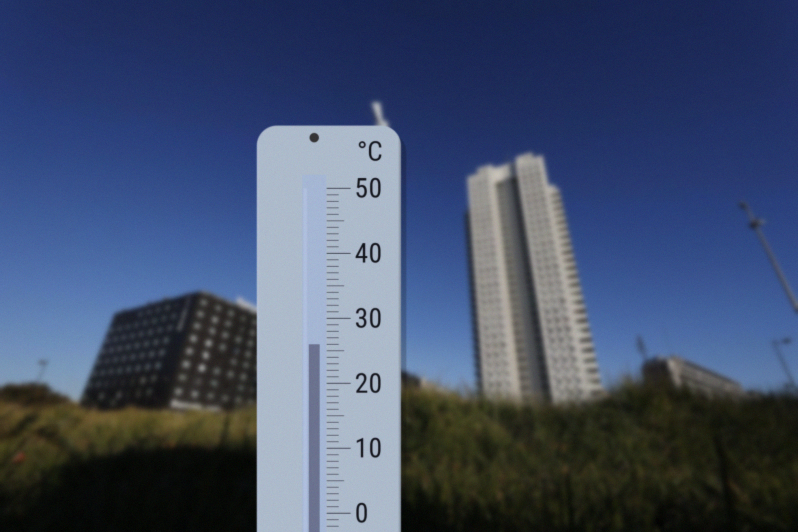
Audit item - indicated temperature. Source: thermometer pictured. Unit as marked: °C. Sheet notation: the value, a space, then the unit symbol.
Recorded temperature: 26 °C
